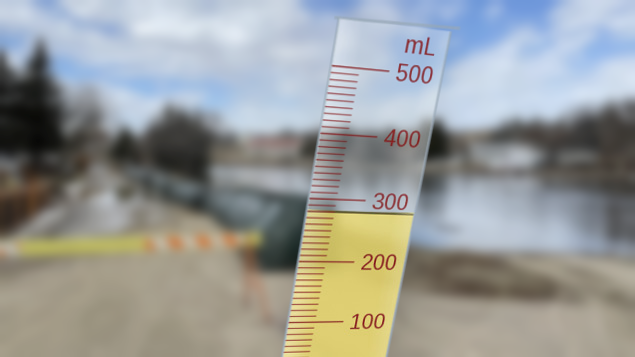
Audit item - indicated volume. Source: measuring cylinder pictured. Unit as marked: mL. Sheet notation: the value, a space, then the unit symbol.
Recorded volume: 280 mL
